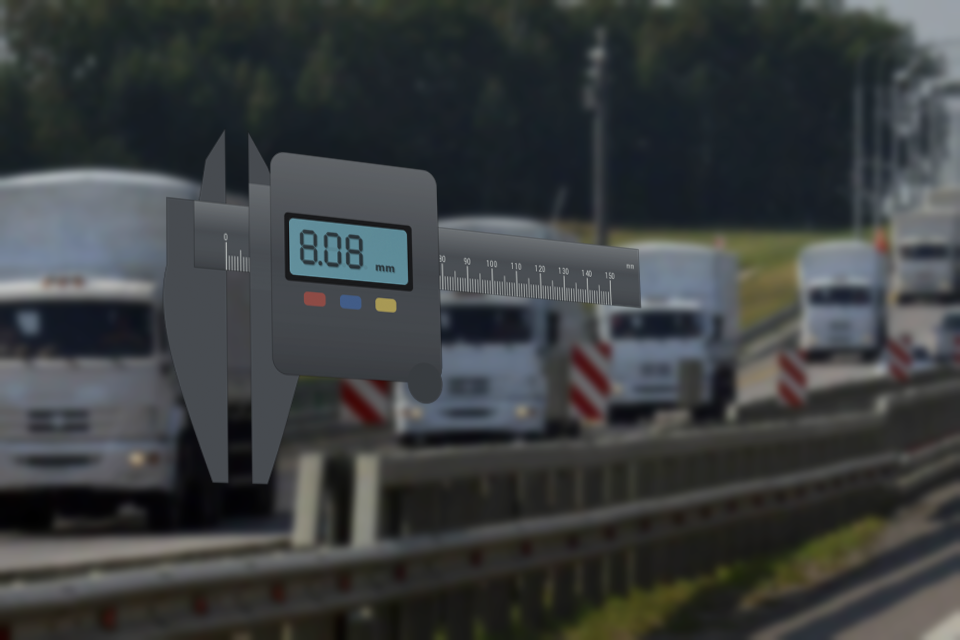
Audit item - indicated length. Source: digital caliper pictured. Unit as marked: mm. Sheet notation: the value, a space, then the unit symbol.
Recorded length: 8.08 mm
